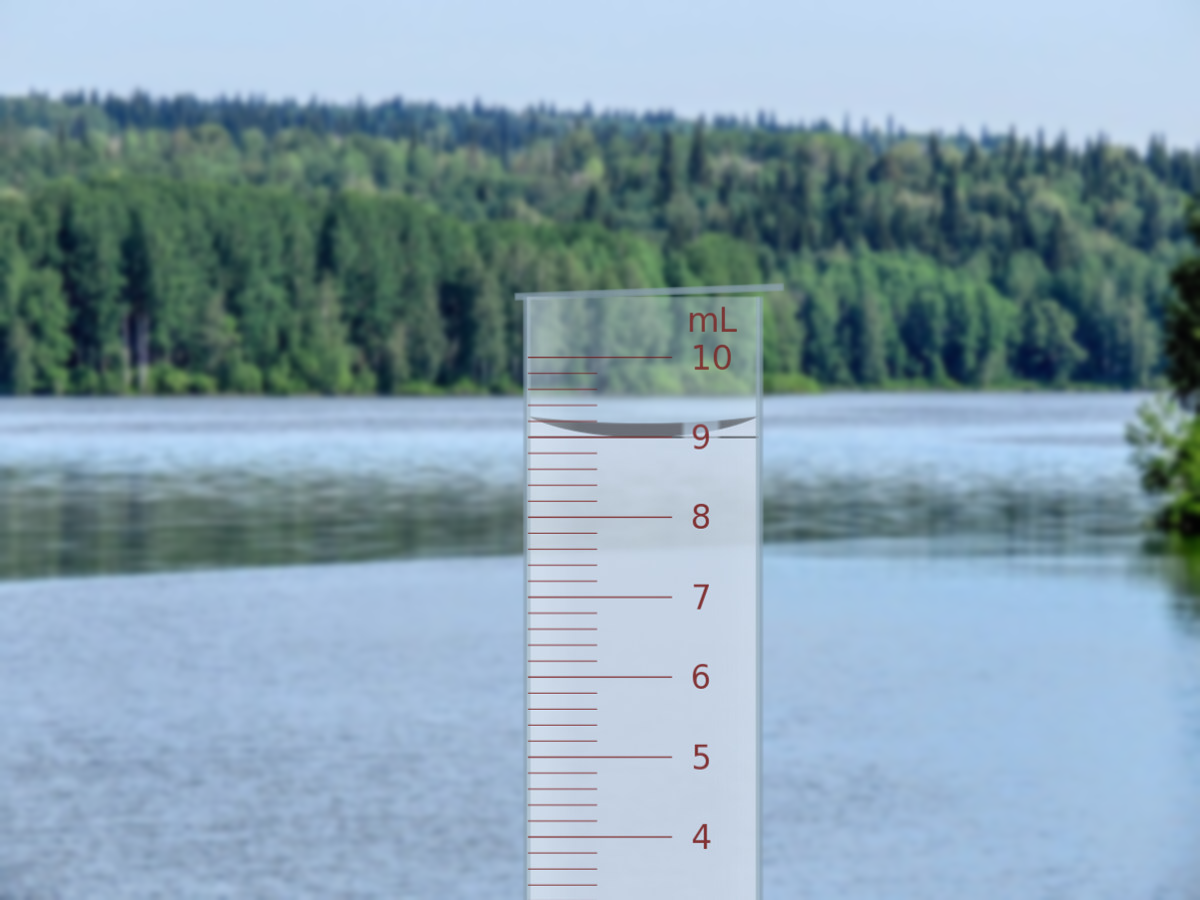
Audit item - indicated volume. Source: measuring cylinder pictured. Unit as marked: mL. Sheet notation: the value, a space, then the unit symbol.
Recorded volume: 9 mL
